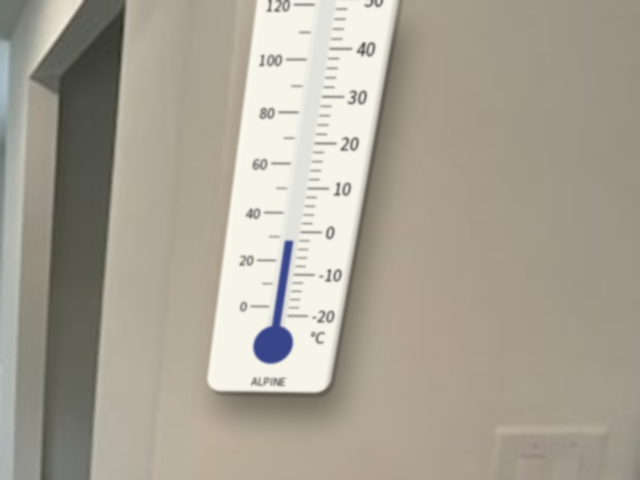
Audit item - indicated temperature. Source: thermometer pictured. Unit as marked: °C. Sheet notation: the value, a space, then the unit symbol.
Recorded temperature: -2 °C
